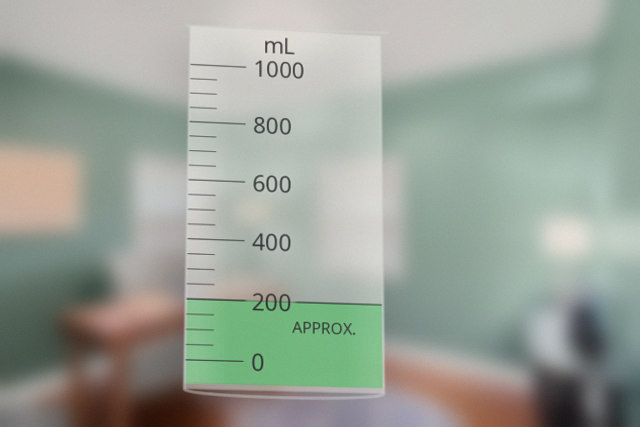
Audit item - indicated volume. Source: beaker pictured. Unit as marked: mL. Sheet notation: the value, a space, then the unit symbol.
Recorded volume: 200 mL
